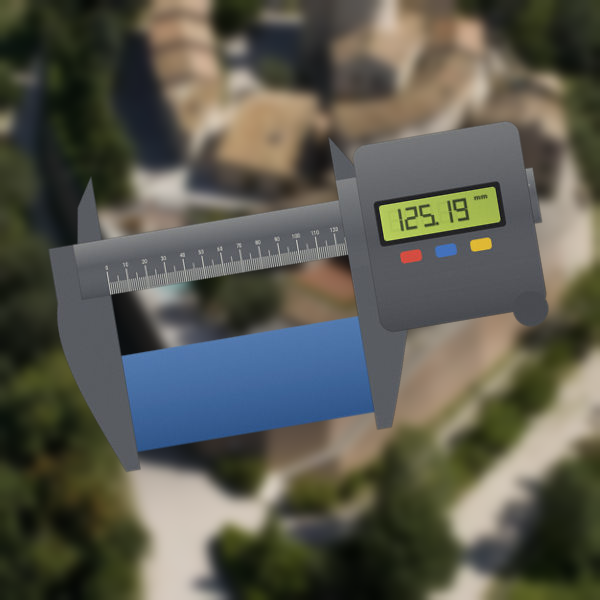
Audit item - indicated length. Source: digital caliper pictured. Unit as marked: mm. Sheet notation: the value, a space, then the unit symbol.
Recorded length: 125.19 mm
